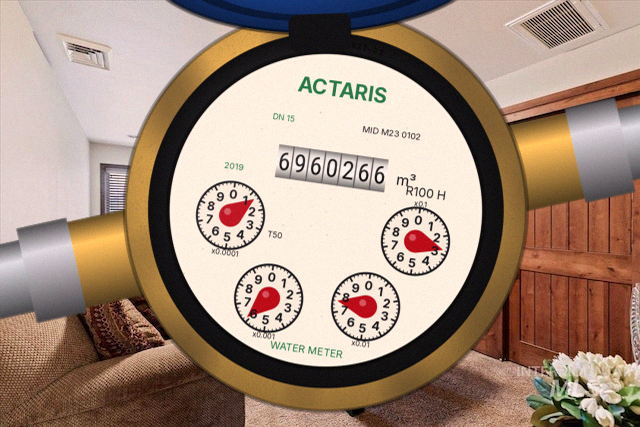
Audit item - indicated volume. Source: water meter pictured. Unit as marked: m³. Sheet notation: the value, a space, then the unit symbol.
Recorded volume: 6960266.2761 m³
